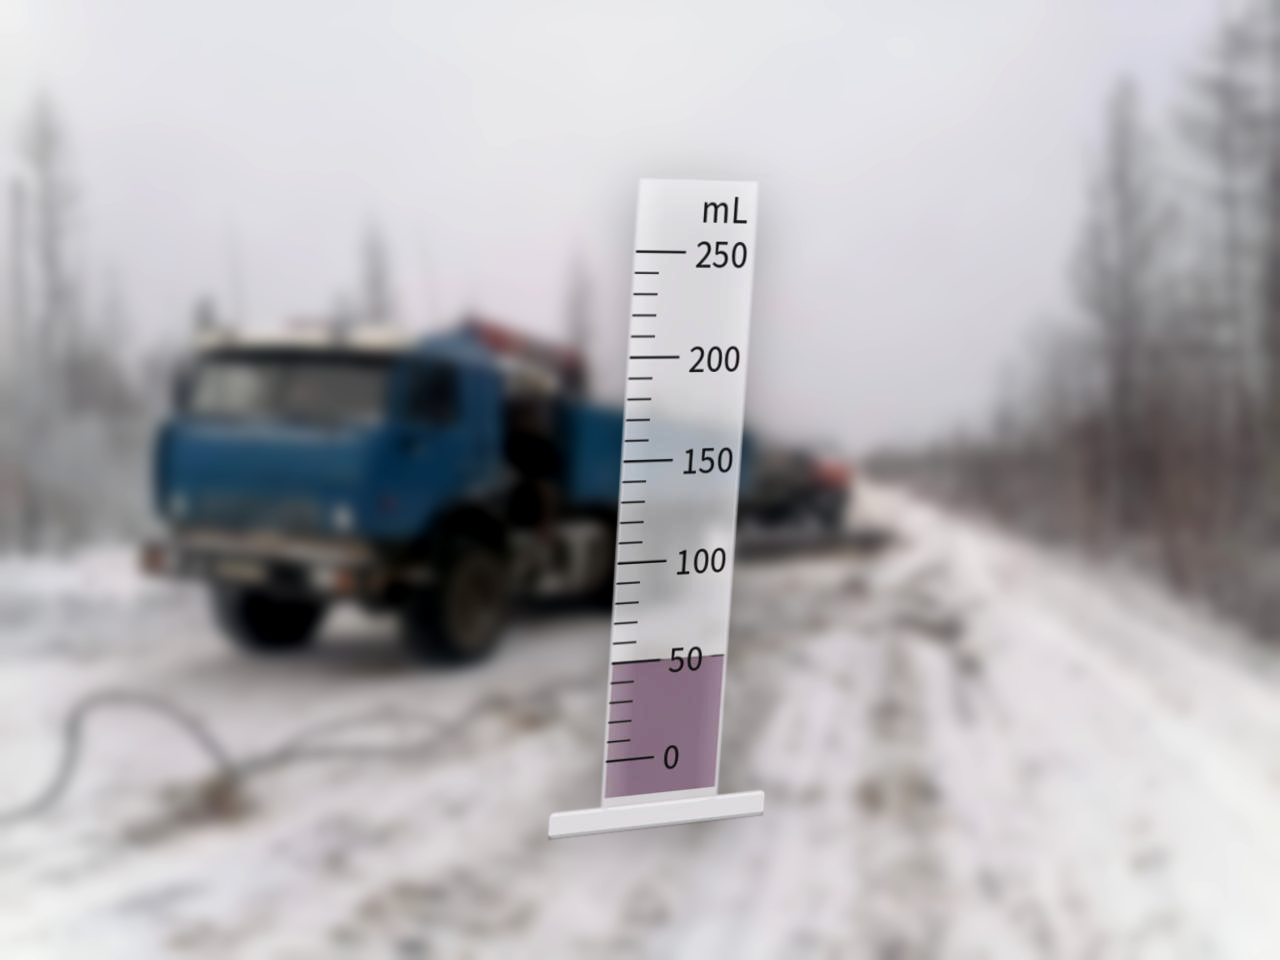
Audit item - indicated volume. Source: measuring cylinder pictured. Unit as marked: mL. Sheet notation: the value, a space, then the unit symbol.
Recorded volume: 50 mL
